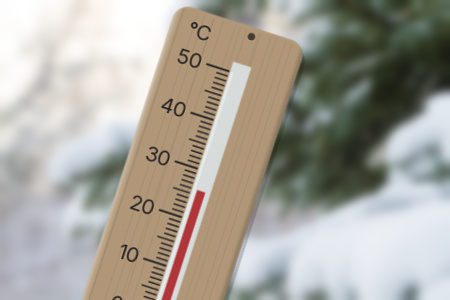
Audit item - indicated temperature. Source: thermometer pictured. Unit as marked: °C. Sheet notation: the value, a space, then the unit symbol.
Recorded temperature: 26 °C
